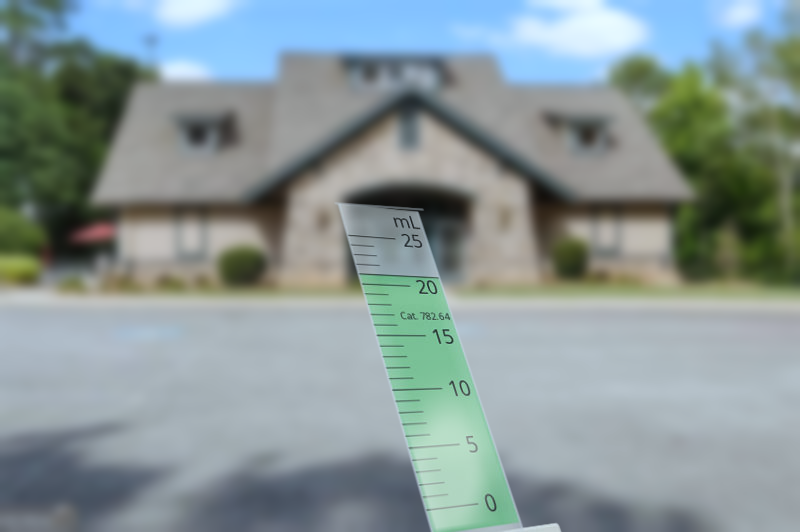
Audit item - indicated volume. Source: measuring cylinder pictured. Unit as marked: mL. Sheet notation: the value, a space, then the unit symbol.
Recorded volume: 21 mL
